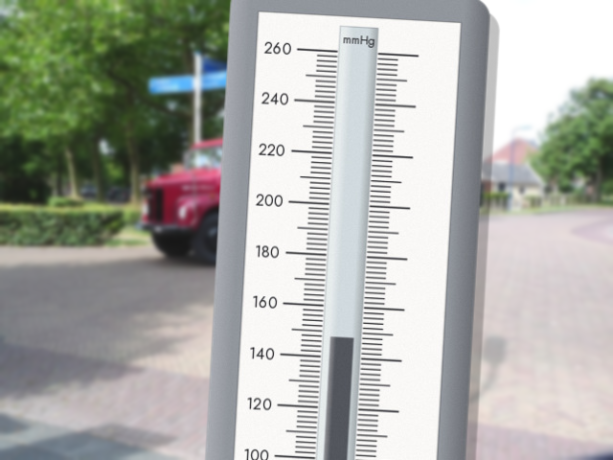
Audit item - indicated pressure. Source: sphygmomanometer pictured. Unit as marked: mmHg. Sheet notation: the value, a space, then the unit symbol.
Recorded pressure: 148 mmHg
